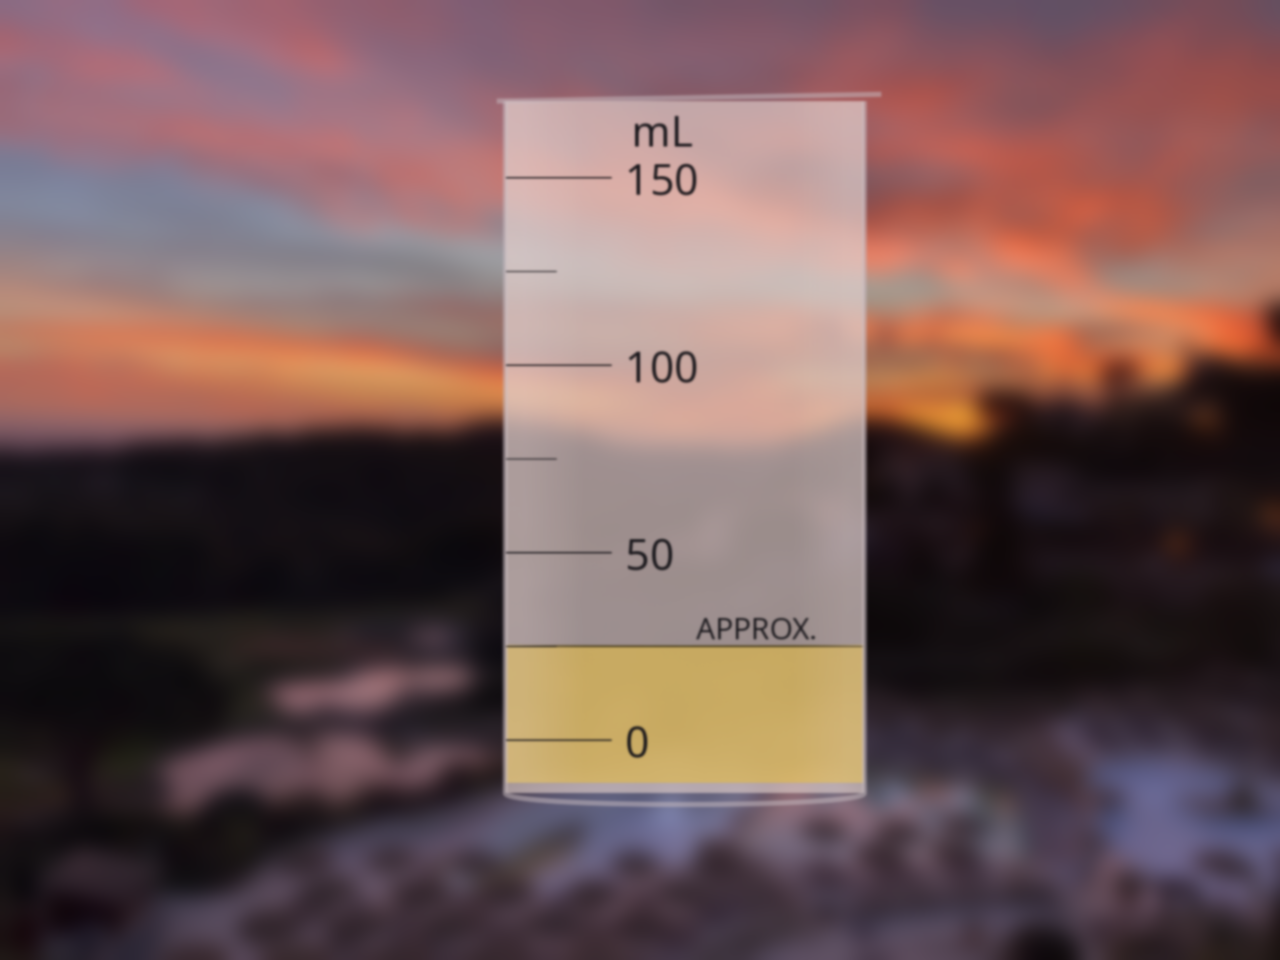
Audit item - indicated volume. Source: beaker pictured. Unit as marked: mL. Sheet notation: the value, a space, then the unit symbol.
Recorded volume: 25 mL
